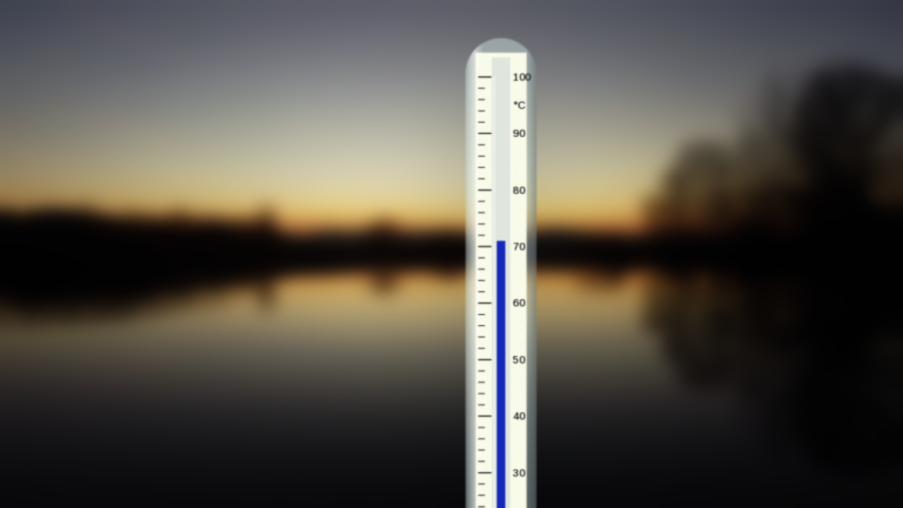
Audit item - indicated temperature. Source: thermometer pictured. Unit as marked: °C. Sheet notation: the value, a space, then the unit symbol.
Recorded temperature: 71 °C
